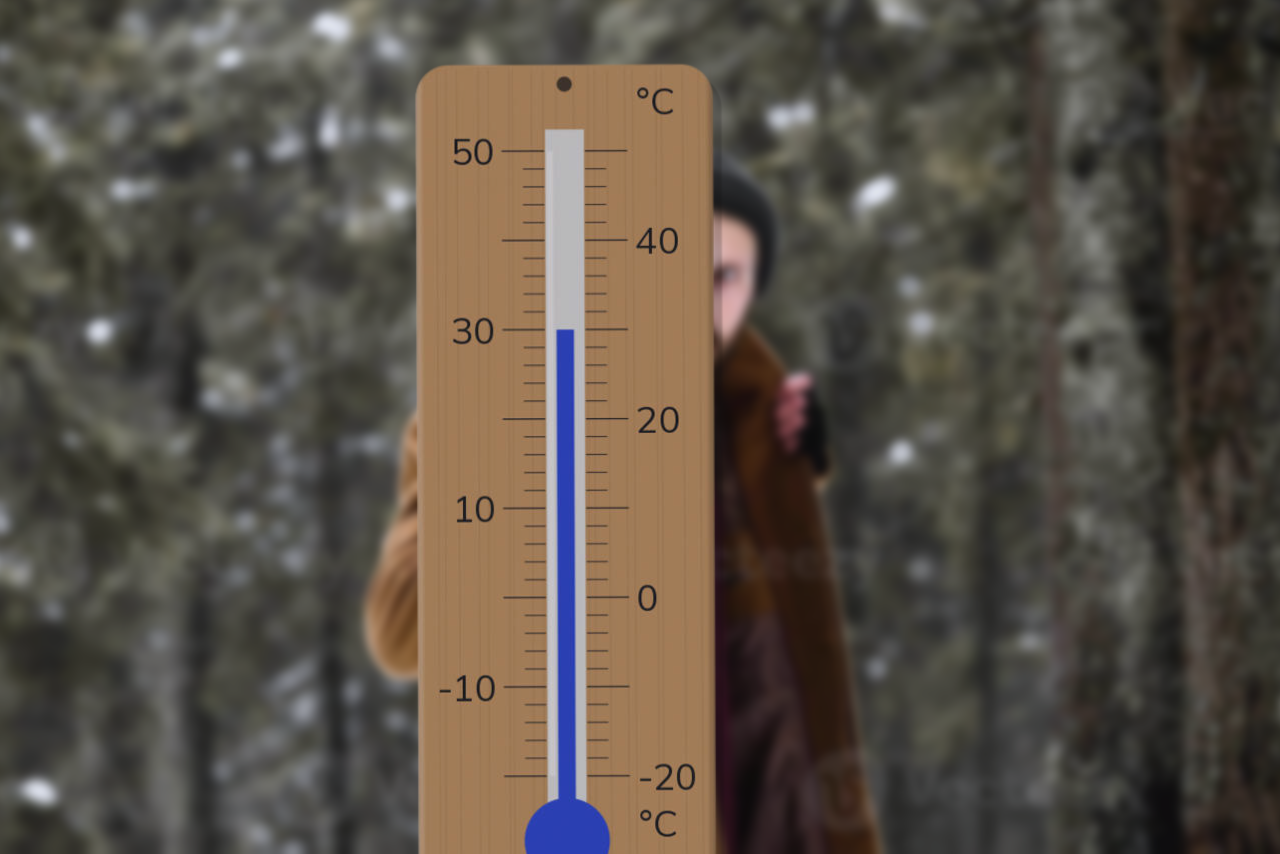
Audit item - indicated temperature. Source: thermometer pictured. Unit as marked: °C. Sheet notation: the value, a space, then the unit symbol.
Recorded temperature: 30 °C
